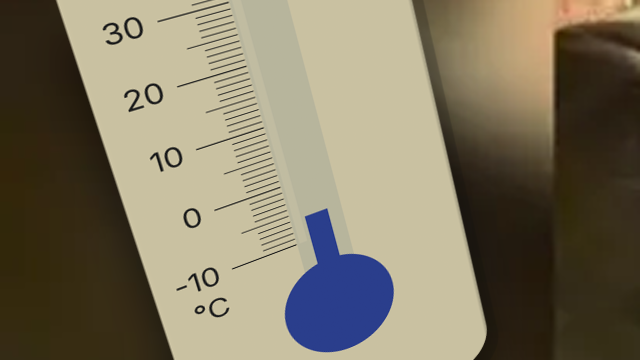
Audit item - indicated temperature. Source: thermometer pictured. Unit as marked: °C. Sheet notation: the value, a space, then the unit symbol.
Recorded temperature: -6 °C
